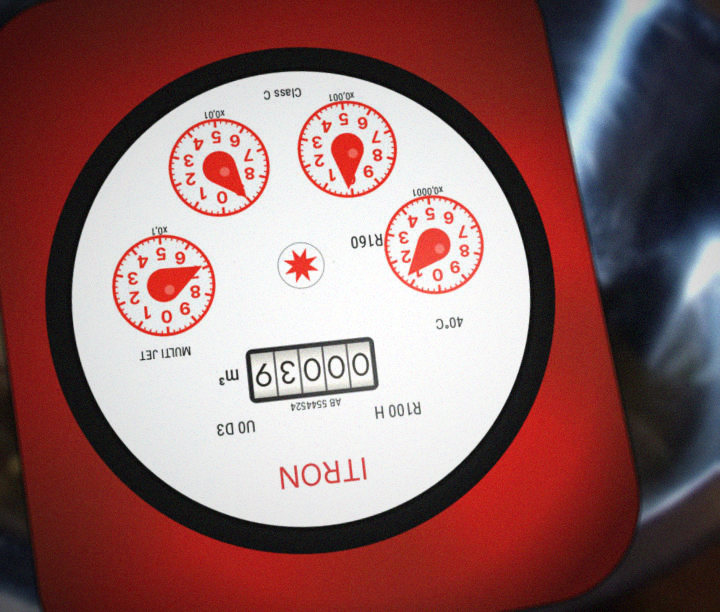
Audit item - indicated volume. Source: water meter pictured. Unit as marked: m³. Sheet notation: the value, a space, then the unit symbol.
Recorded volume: 39.6901 m³
